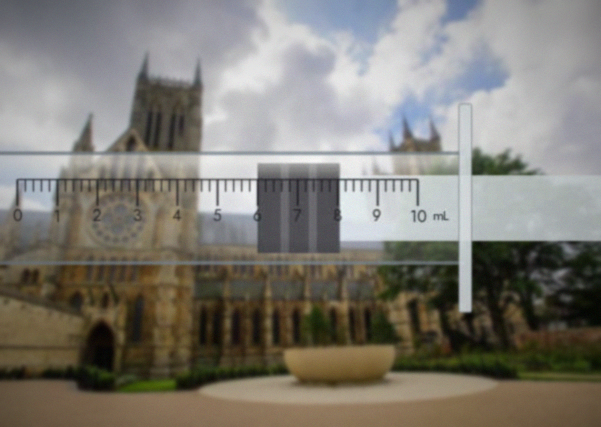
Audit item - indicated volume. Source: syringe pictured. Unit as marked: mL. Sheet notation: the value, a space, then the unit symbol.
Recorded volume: 6 mL
